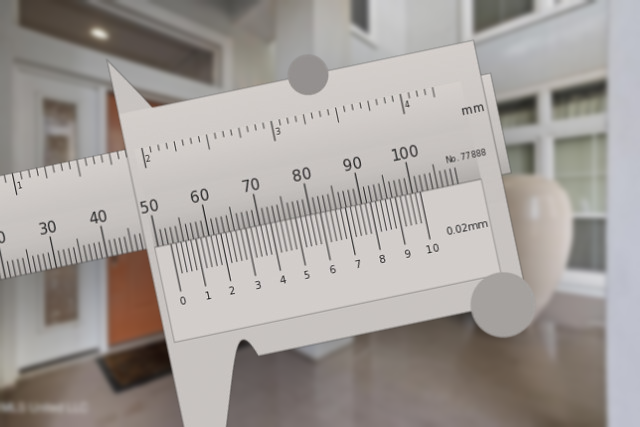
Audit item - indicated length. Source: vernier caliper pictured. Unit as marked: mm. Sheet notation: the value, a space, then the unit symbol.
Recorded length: 52.5 mm
